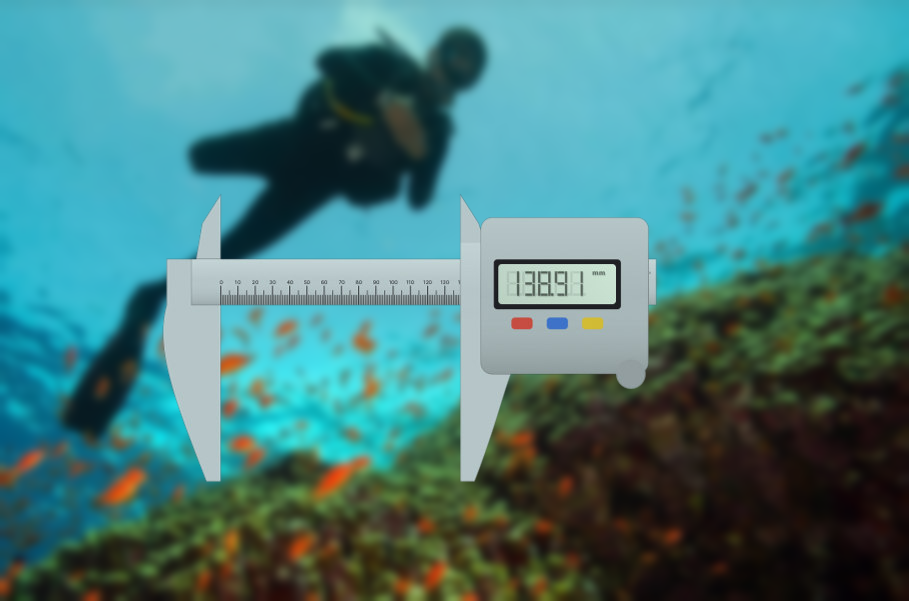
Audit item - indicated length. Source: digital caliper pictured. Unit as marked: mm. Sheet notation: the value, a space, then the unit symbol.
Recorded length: 138.91 mm
